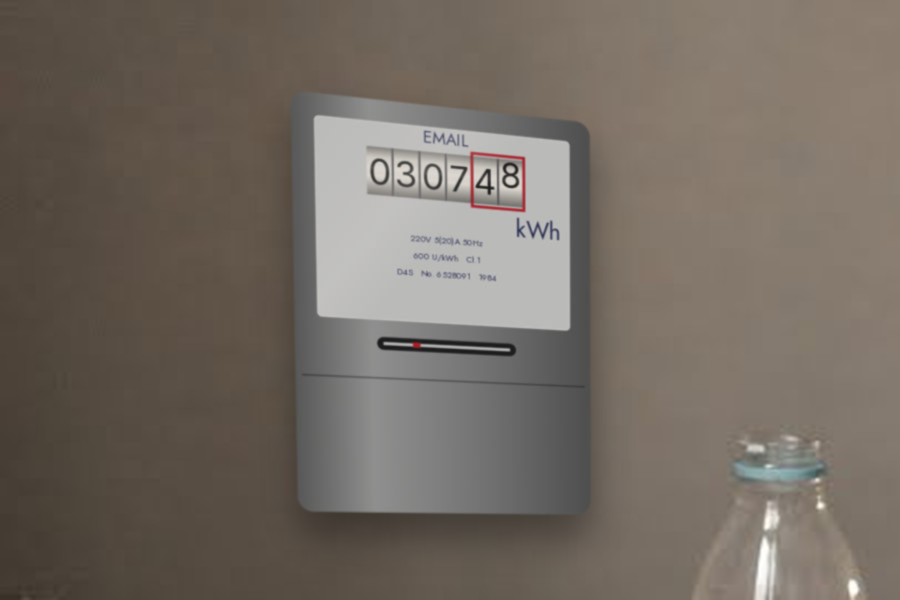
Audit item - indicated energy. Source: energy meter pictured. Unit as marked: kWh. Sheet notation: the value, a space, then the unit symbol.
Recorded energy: 307.48 kWh
